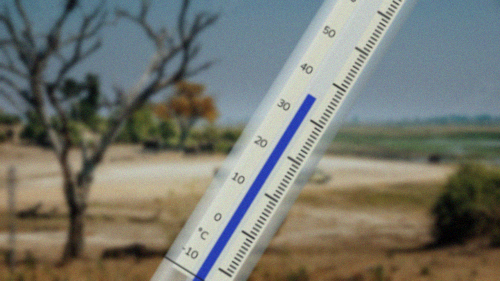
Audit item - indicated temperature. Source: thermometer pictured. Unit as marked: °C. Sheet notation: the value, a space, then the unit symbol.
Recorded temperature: 35 °C
